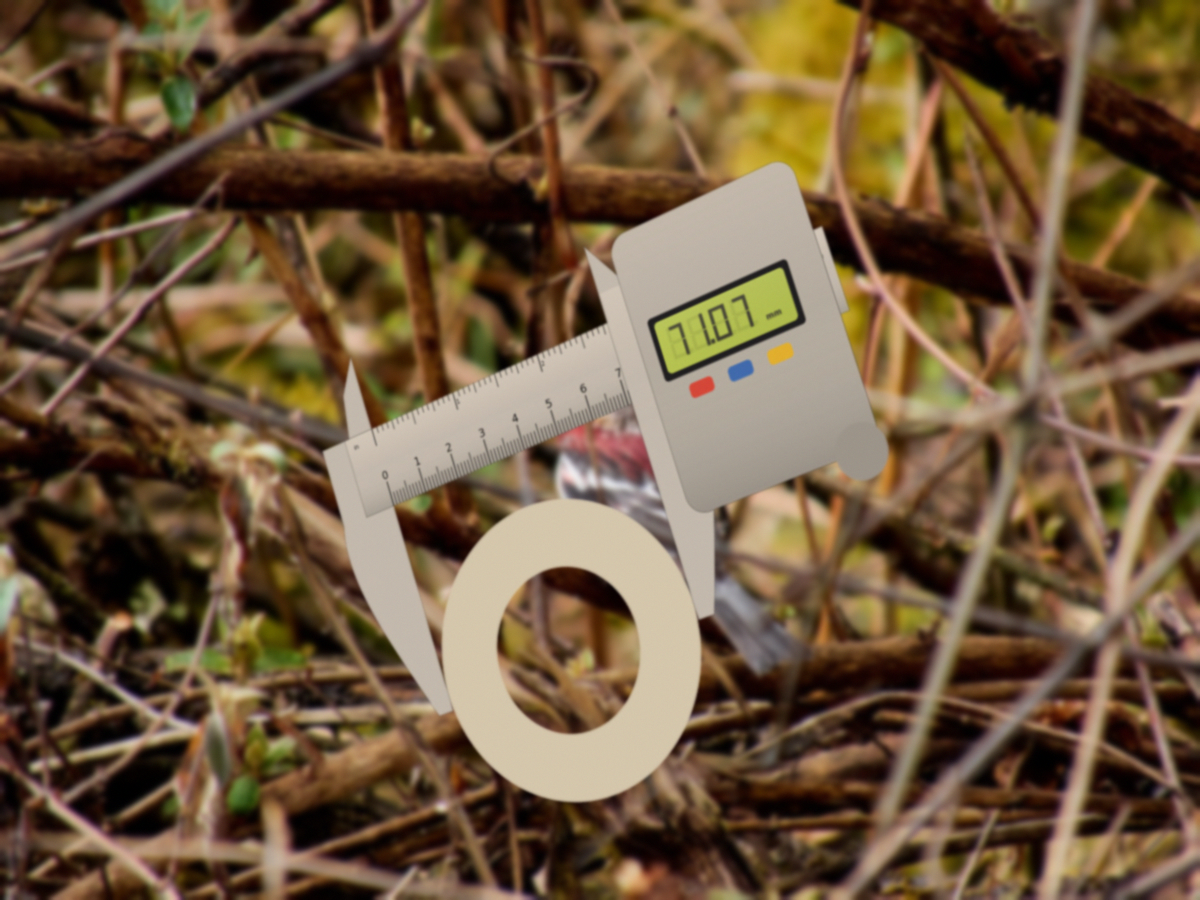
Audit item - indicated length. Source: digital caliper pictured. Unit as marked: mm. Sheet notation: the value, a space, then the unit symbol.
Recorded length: 71.07 mm
